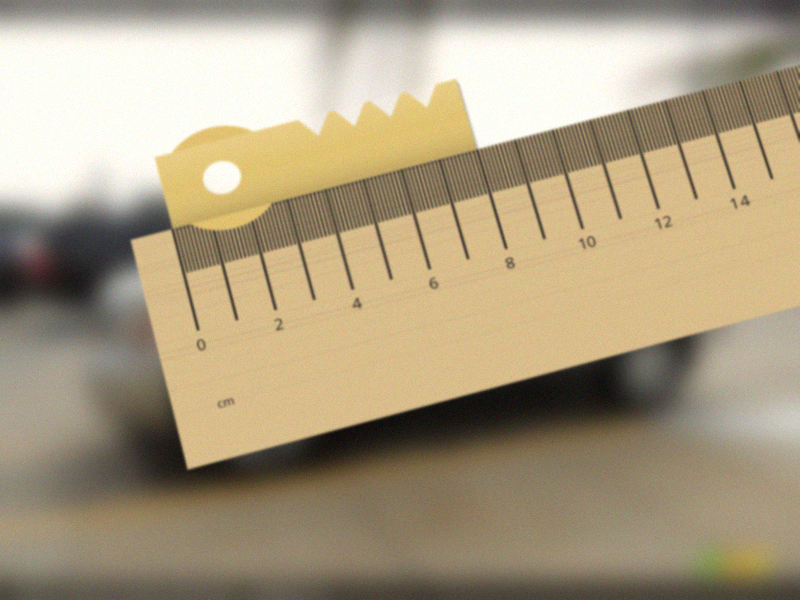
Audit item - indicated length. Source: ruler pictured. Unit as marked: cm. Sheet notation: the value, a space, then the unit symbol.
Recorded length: 8 cm
